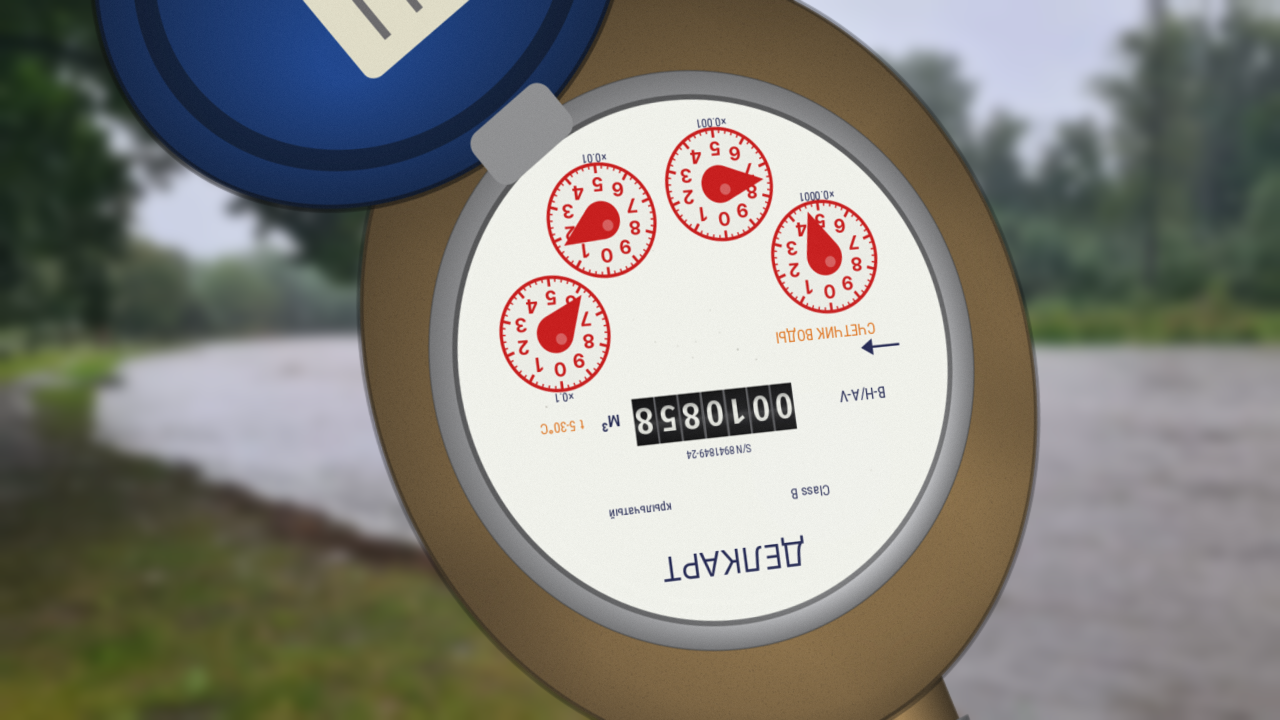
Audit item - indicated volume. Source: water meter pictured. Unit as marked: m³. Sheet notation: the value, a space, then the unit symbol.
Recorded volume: 10858.6174 m³
